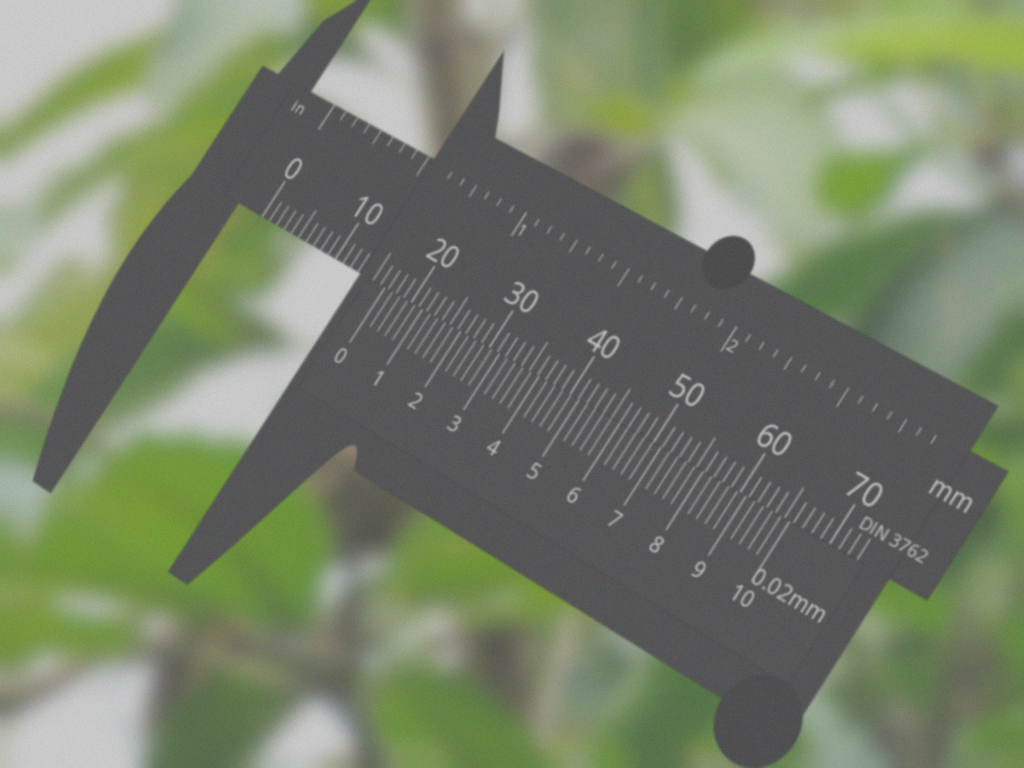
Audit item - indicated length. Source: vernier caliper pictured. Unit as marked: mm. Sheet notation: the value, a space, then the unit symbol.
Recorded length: 16.6 mm
